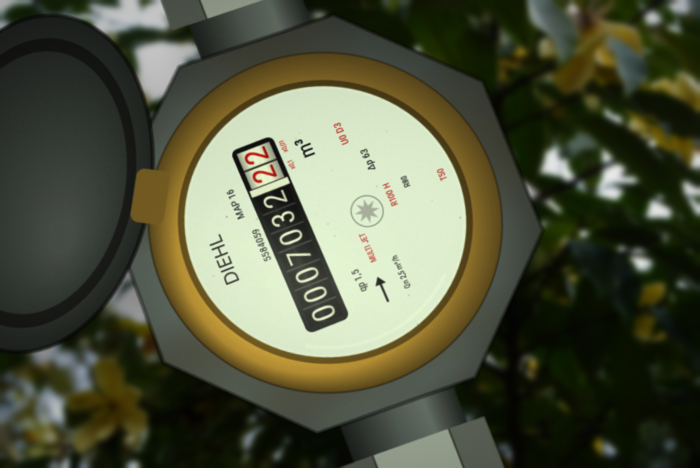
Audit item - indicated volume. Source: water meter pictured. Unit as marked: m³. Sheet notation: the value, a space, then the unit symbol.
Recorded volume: 7032.22 m³
